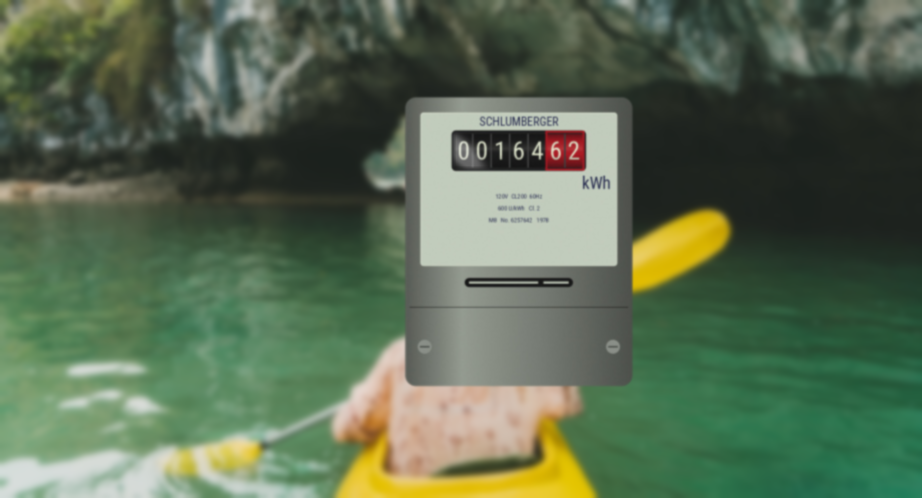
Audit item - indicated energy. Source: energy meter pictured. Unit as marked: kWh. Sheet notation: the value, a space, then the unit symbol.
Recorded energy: 164.62 kWh
